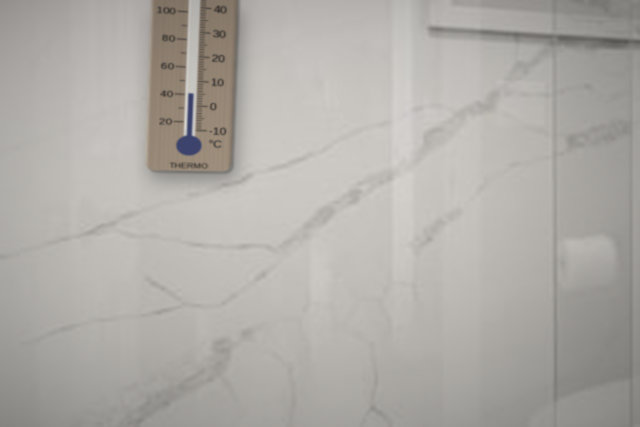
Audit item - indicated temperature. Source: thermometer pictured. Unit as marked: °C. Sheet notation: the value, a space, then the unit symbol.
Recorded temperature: 5 °C
